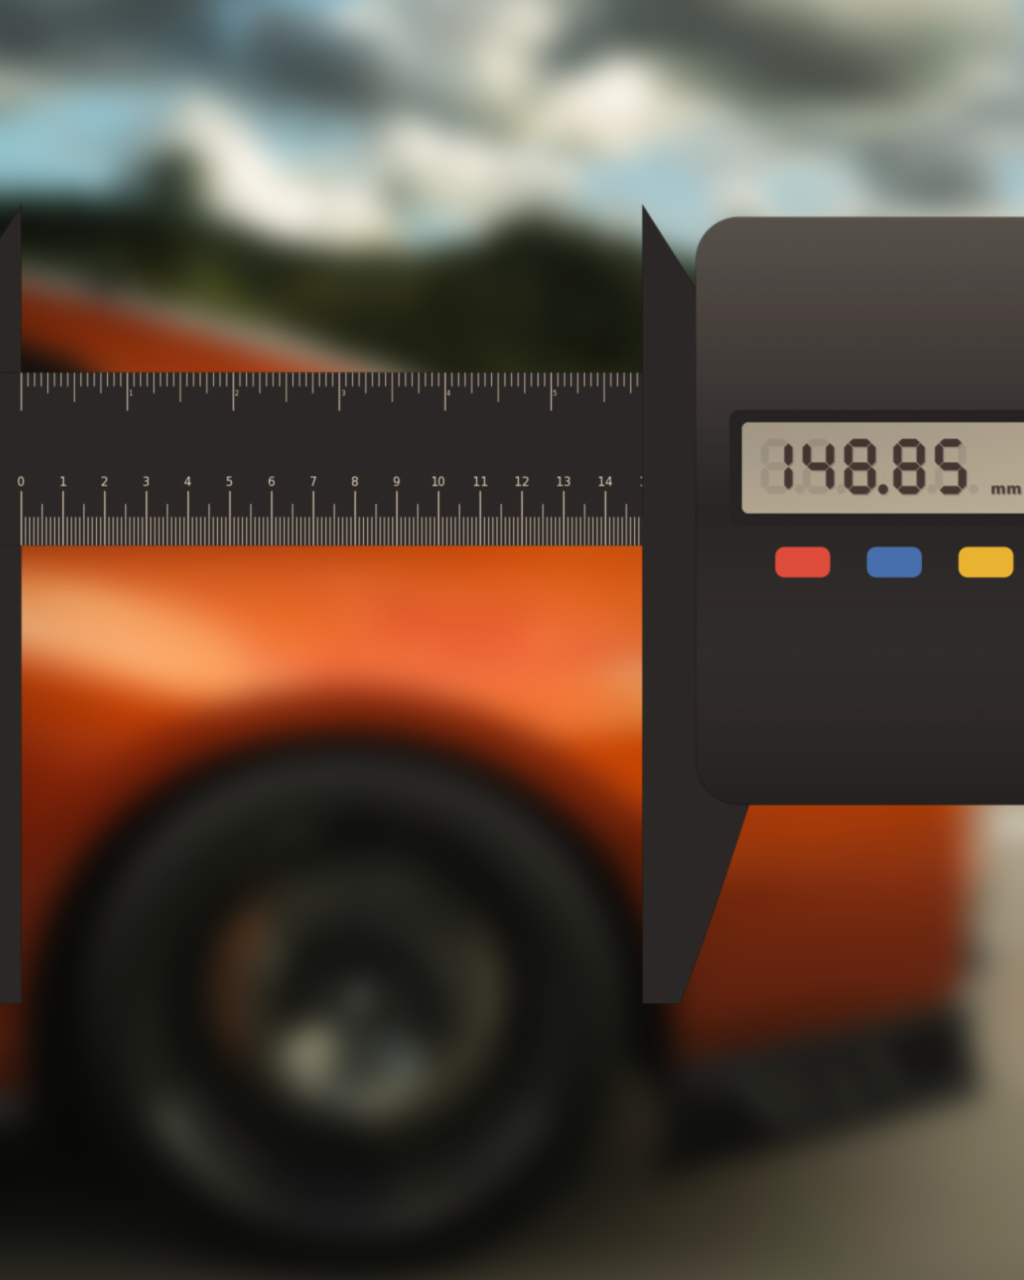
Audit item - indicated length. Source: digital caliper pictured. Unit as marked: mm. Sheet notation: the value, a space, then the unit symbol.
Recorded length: 148.85 mm
